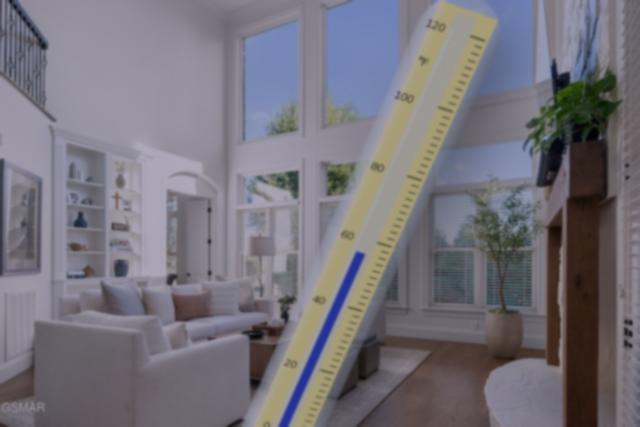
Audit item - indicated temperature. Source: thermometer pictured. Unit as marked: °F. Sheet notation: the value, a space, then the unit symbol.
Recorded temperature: 56 °F
